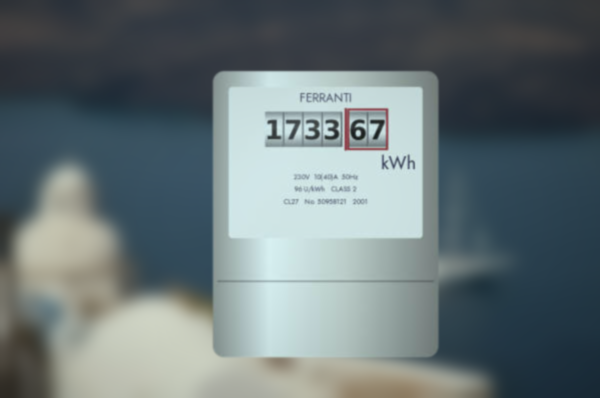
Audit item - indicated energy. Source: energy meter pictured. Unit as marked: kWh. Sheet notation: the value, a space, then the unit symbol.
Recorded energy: 1733.67 kWh
